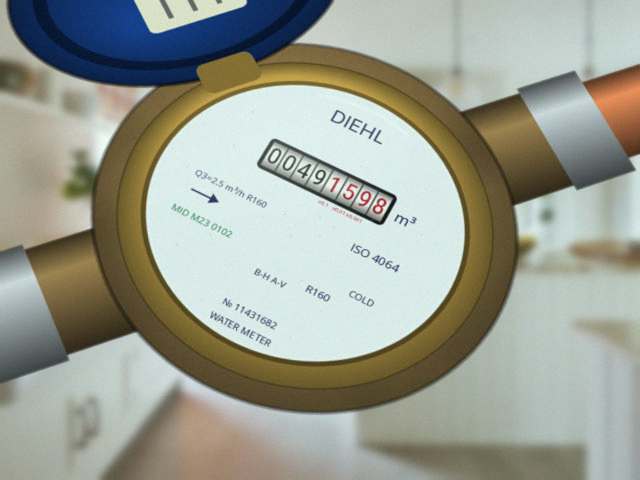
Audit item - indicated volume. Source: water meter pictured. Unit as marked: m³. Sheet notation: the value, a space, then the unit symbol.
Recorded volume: 49.1598 m³
